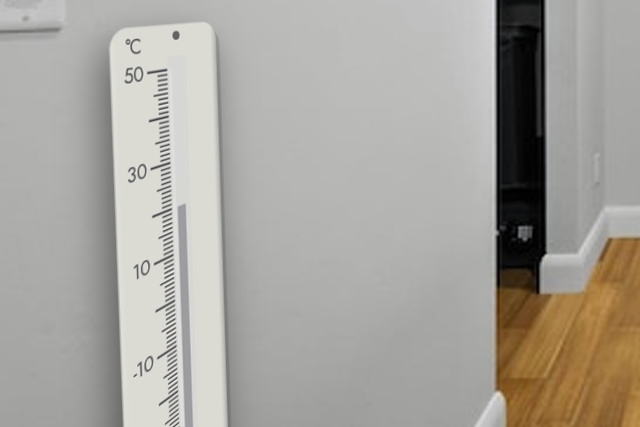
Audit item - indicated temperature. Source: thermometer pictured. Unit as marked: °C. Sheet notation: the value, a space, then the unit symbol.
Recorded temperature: 20 °C
